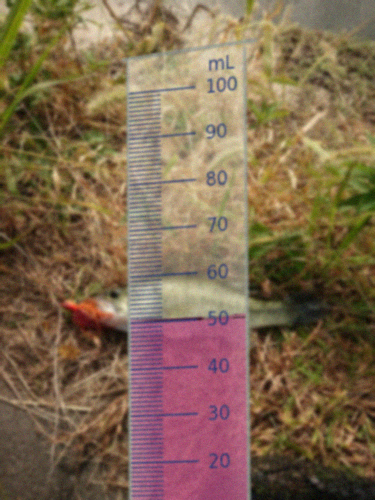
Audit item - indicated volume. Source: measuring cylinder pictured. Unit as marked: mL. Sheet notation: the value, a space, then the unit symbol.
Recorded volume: 50 mL
